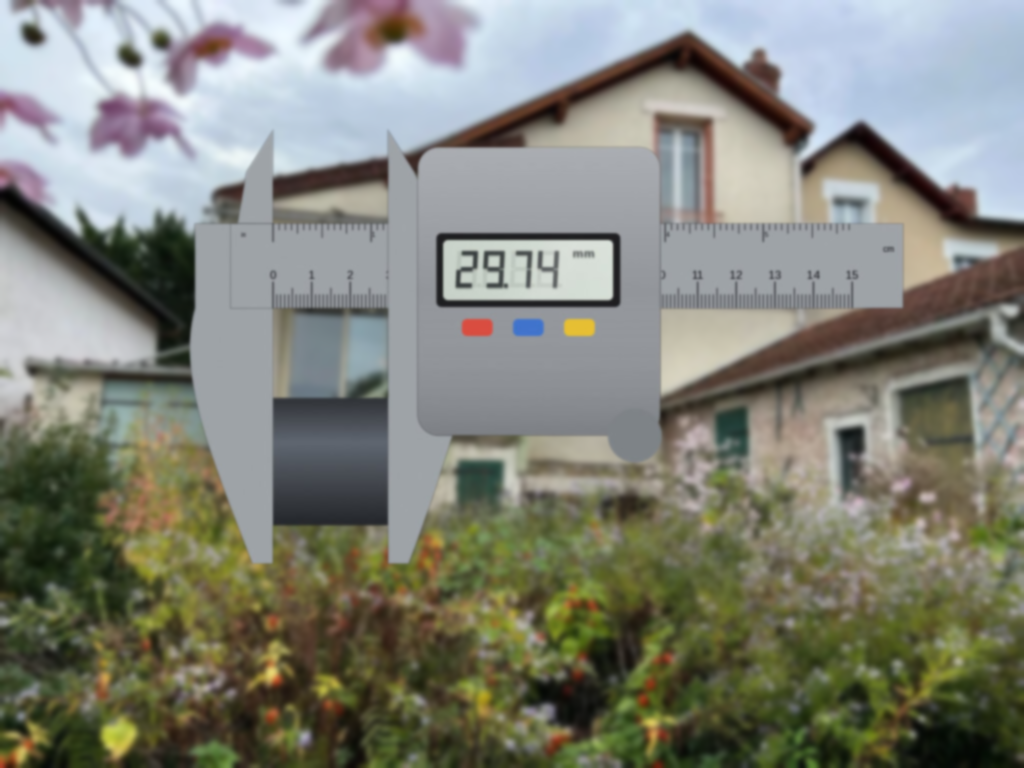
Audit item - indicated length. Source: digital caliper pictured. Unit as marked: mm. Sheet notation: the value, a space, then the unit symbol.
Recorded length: 29.74 mm
